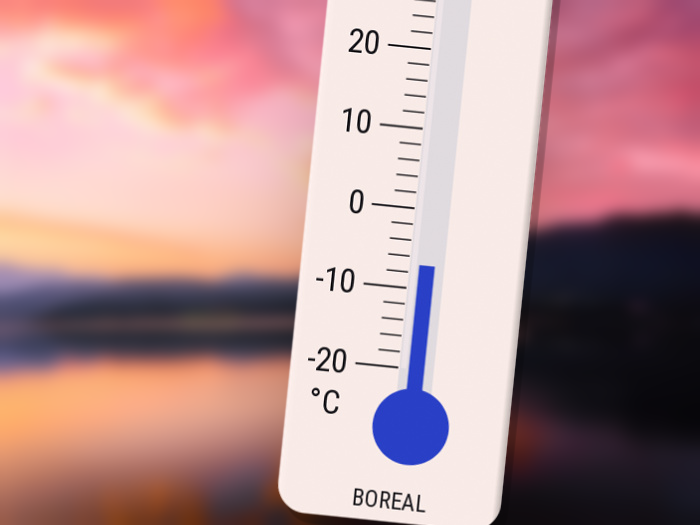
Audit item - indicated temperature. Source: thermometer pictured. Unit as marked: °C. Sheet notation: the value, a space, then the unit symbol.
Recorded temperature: -7 °C
